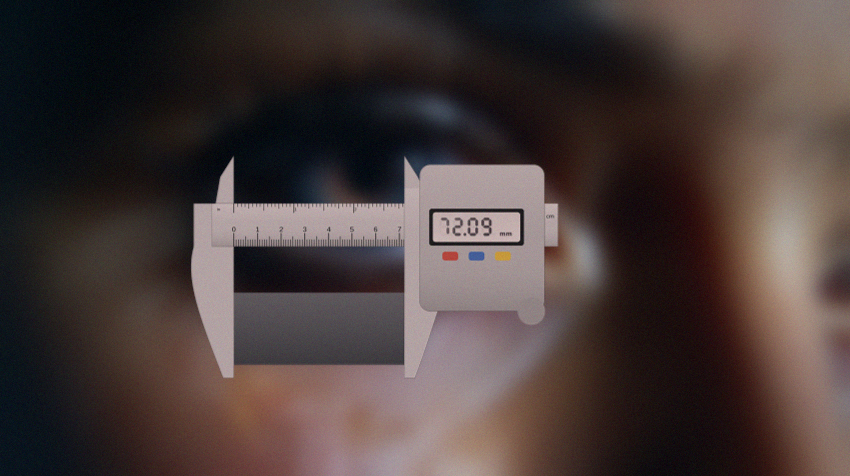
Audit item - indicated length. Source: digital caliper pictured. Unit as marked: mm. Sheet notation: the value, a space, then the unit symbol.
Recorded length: 72.09 mm
